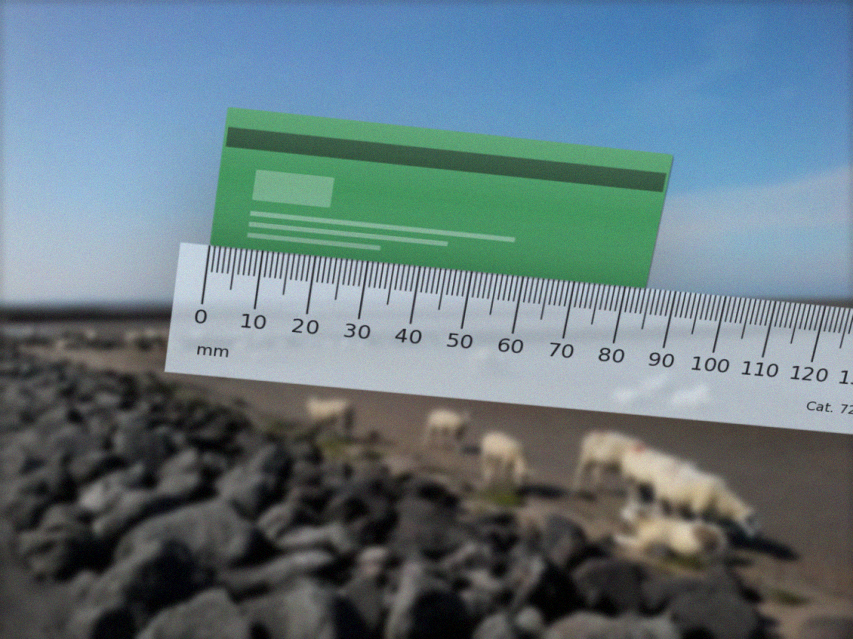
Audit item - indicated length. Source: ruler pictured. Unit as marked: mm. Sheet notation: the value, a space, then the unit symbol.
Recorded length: 84 mm
